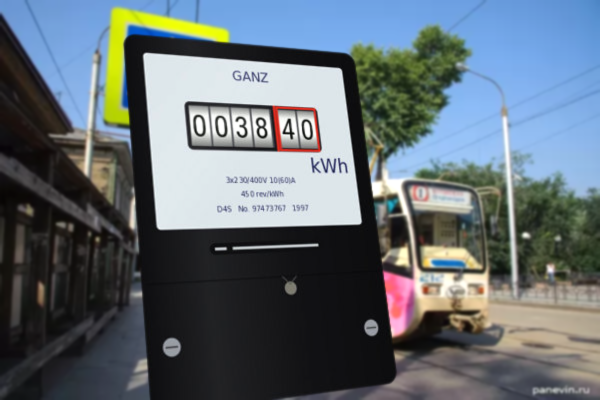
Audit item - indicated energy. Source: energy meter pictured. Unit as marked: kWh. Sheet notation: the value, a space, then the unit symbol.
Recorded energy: 38.40 kWh
